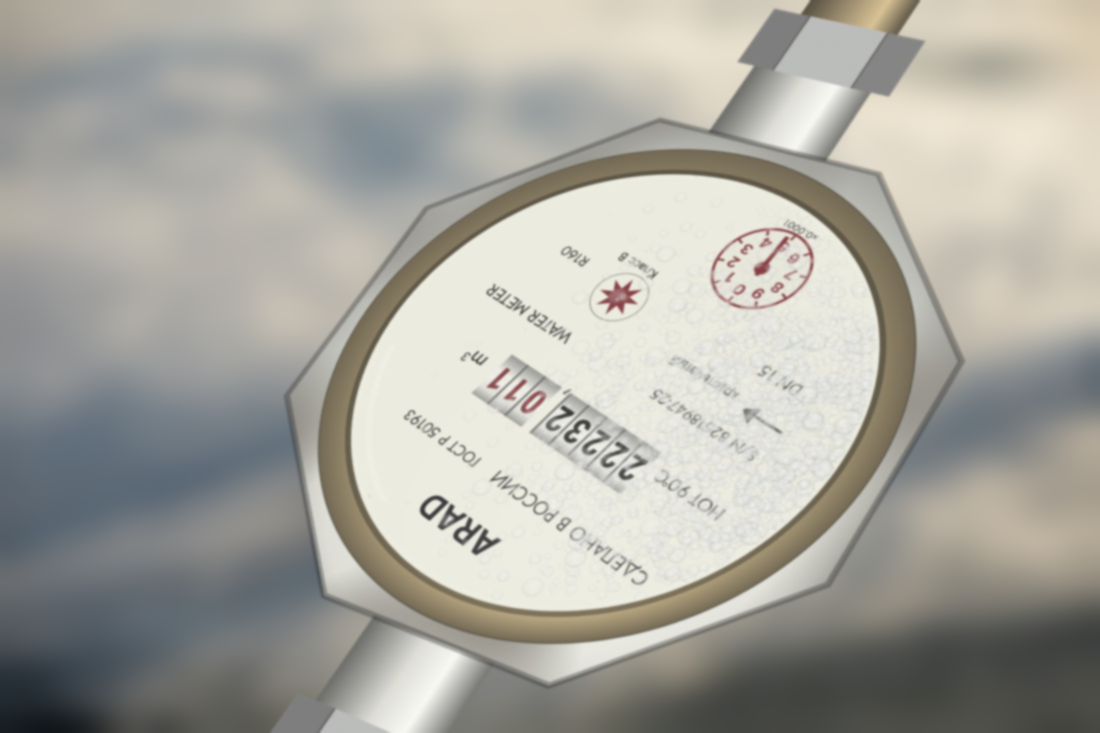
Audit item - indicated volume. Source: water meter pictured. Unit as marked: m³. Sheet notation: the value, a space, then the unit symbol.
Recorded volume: 22232.0114 m³
